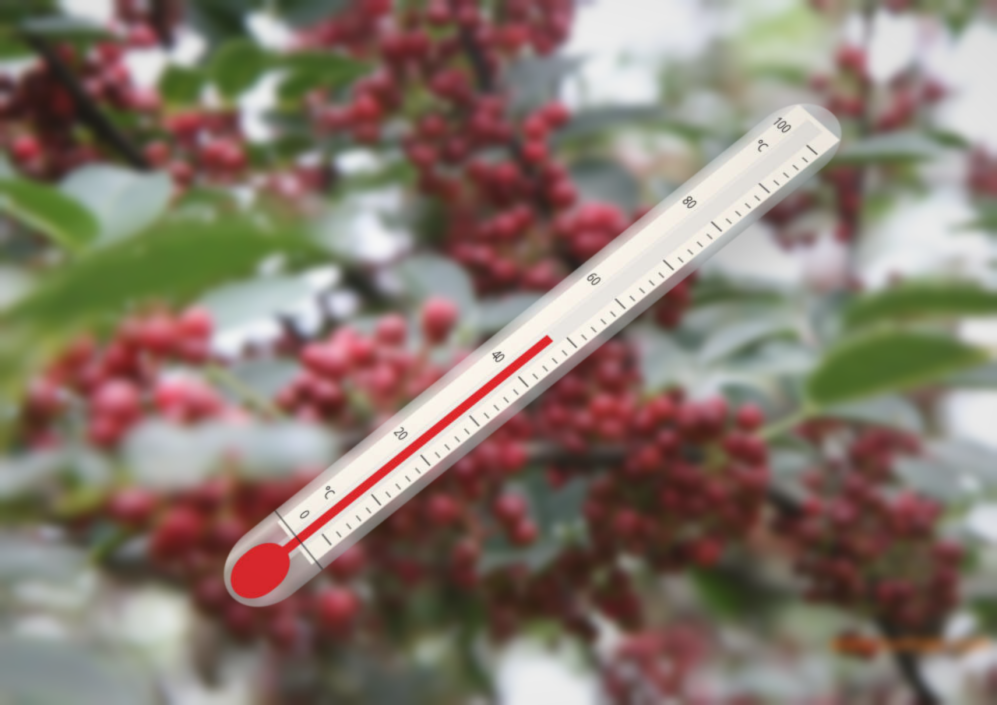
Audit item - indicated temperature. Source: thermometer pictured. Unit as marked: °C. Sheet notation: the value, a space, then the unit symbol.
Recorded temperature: 48 °C
